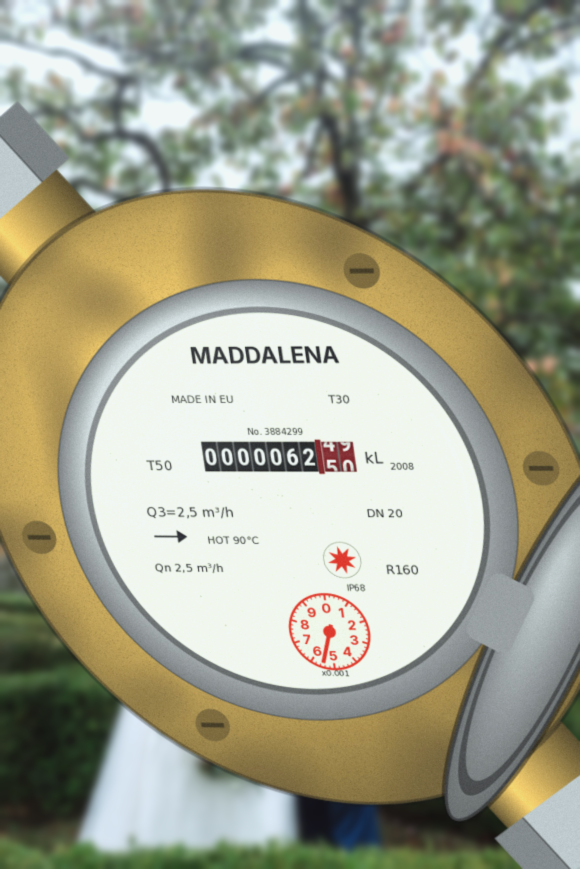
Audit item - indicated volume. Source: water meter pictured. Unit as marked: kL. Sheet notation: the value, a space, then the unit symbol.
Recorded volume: 62.495 kL
